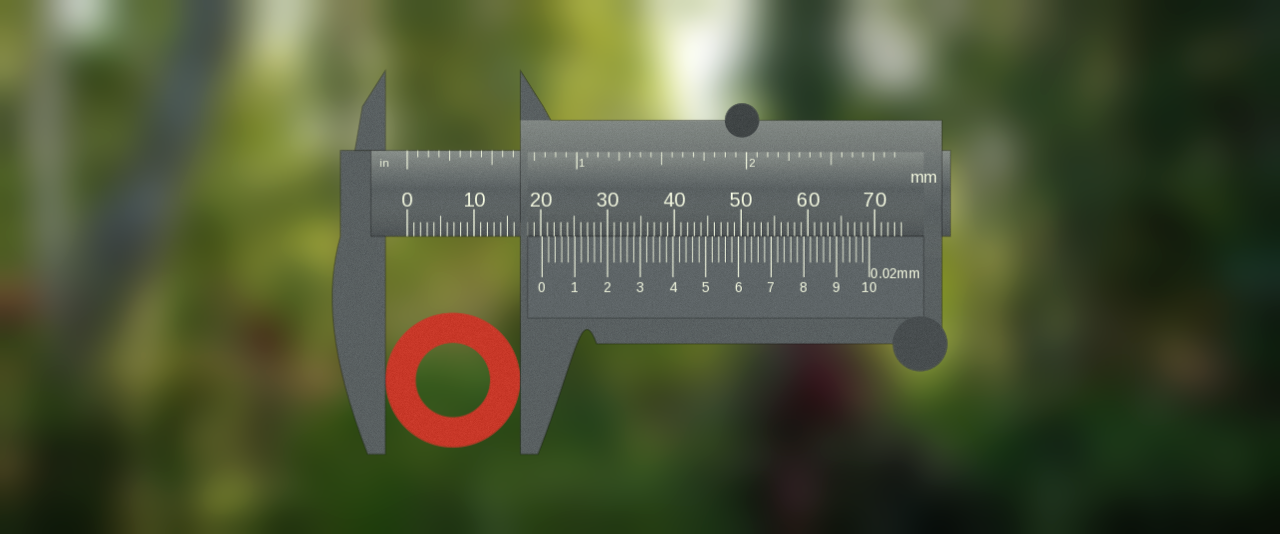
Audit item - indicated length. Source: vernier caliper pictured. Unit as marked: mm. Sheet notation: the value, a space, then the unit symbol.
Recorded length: 20.2 mm
